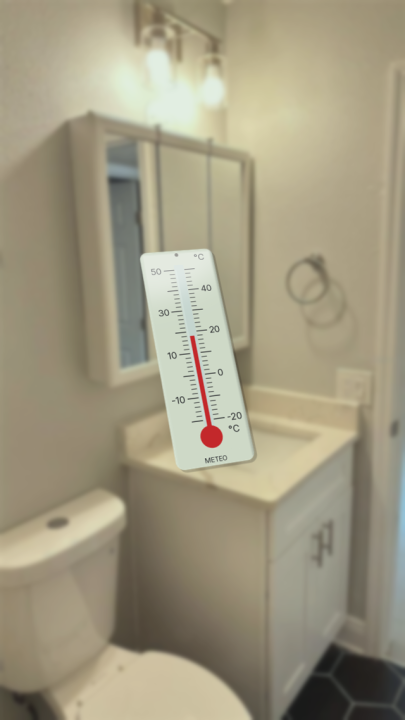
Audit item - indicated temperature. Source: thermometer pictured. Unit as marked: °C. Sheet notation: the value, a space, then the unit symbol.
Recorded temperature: 18 °C
